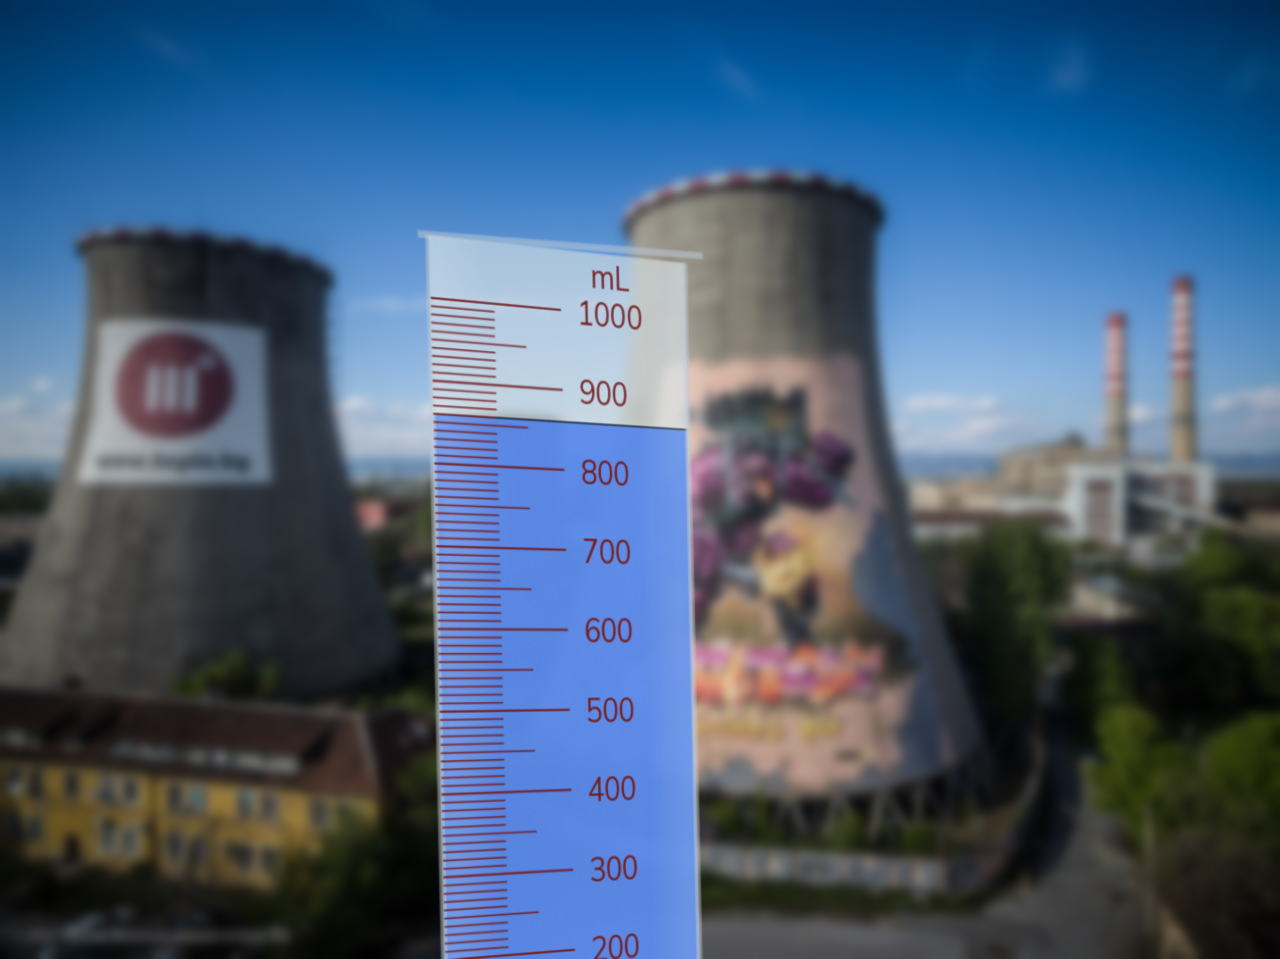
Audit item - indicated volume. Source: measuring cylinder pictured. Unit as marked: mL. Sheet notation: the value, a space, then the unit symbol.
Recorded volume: 860 mL
